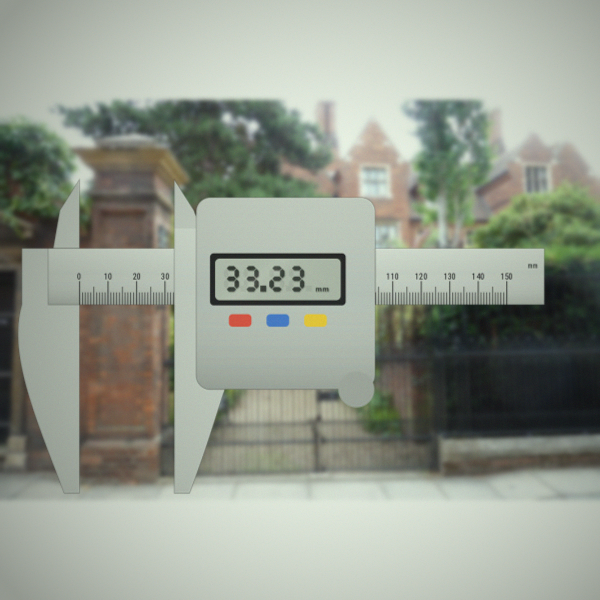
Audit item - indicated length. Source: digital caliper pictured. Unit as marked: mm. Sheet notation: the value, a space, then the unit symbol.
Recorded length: 33.23 mm
